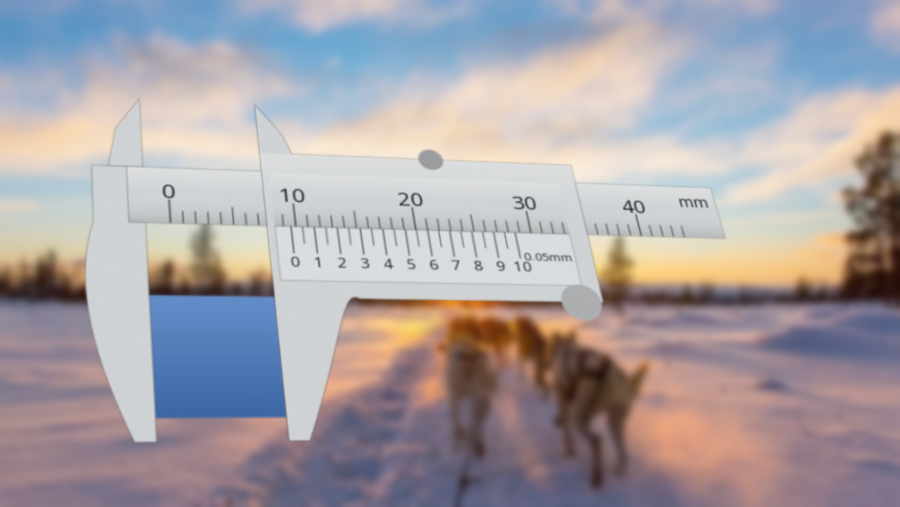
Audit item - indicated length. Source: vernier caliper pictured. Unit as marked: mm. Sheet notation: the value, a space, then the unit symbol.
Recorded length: 9.6 mm
